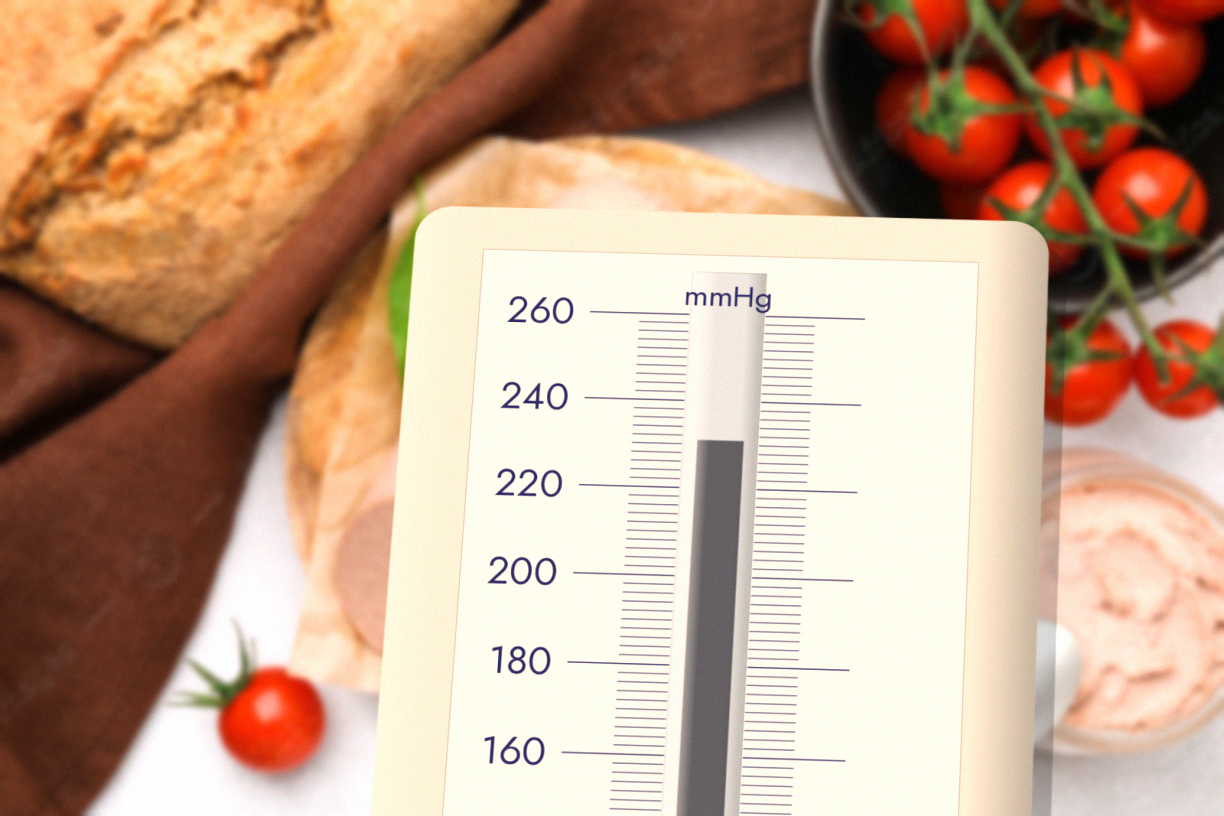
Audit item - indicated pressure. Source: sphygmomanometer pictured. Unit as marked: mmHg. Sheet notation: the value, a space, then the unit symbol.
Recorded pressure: 231 mmHg
